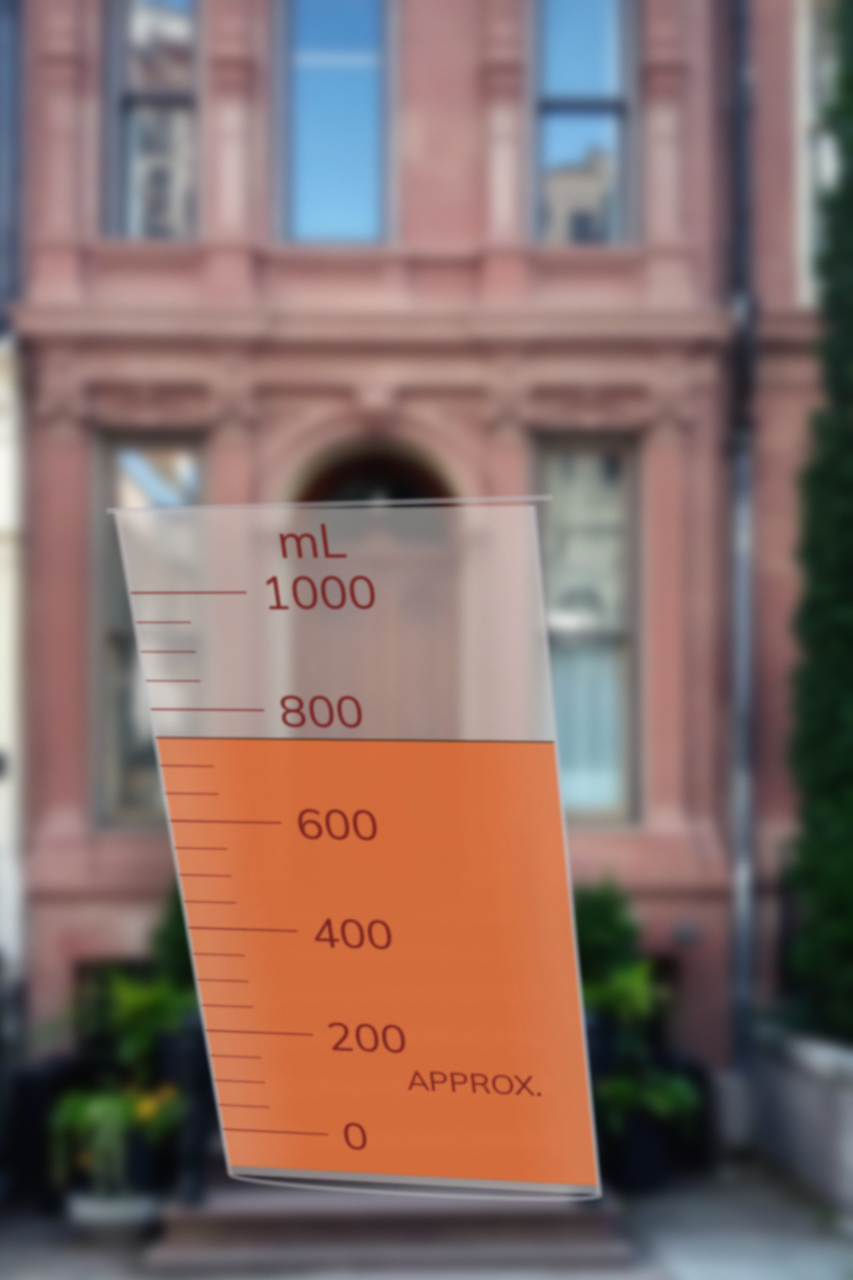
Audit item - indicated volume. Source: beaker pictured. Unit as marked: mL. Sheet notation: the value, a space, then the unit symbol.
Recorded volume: 750 mL
